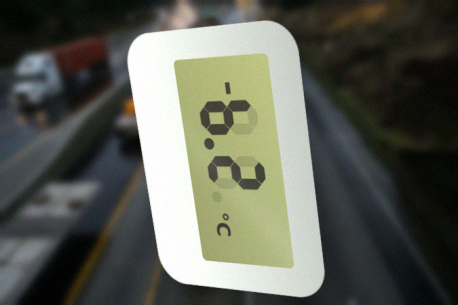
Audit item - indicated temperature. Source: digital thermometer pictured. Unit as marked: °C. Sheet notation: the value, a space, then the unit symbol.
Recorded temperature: -6.2 °C
